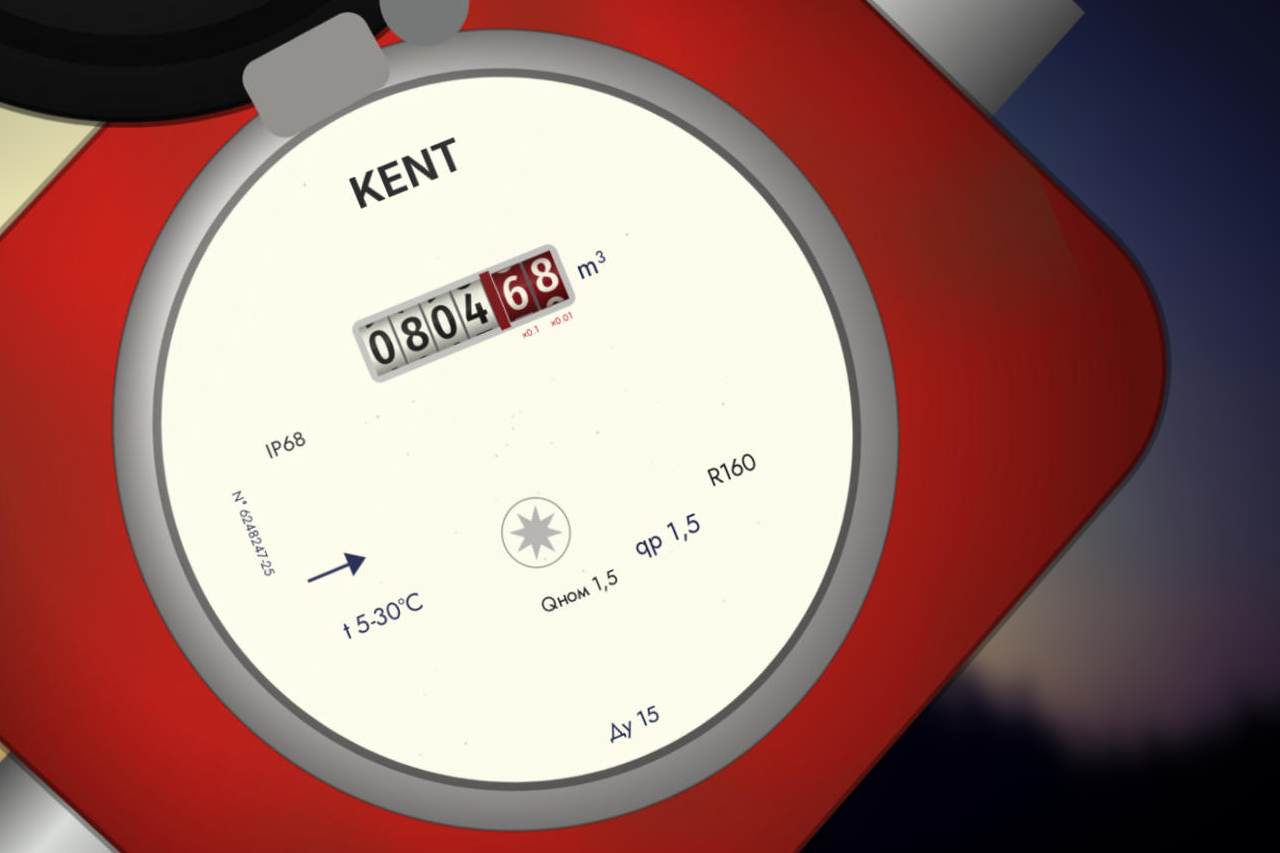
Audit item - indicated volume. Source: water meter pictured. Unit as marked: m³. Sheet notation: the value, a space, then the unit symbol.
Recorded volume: 804.68 m³
